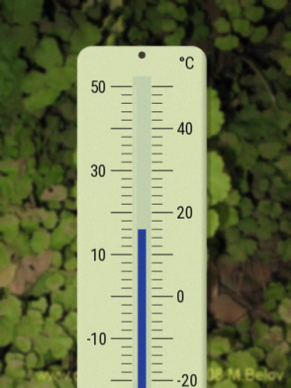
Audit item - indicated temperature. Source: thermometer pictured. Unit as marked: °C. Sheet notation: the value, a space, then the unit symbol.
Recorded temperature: 16 °C
